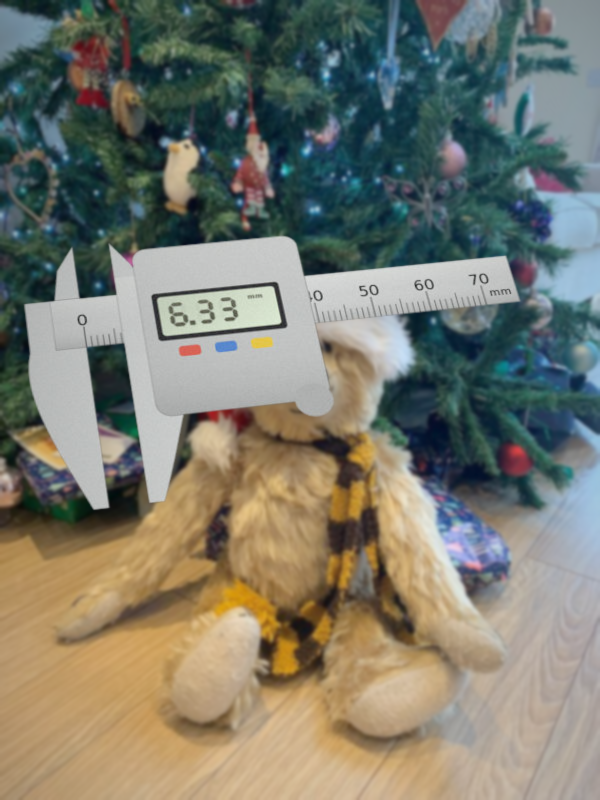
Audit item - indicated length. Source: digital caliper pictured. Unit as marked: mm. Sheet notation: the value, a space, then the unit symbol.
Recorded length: 6.33 mm
